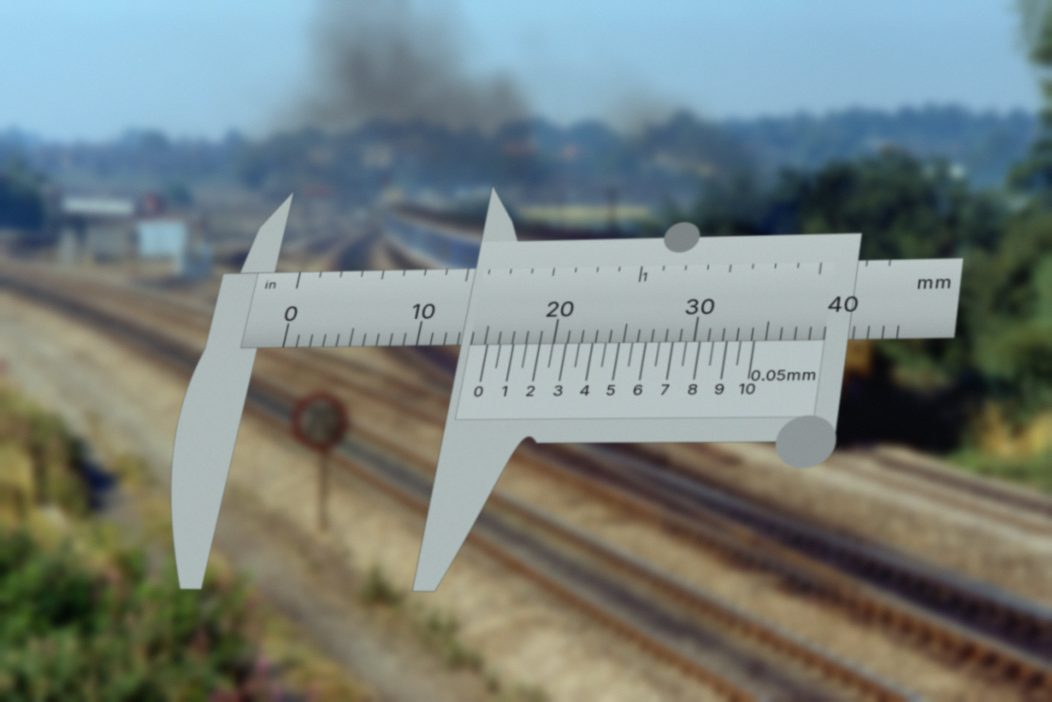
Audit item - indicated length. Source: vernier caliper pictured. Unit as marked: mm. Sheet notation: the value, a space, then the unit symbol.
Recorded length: 15.2 mm
